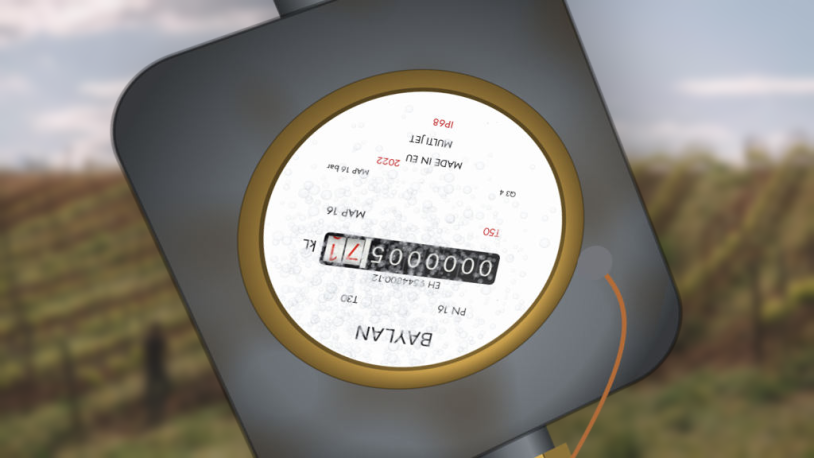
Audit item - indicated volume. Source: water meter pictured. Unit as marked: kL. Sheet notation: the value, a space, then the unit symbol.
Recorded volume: 5.71 kL
